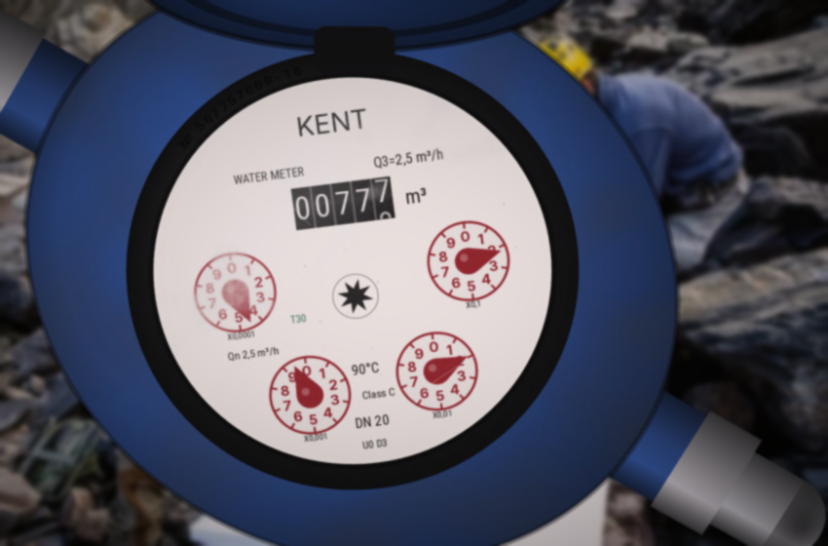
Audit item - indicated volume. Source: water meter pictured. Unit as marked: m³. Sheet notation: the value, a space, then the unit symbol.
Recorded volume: 777.2194 m³
